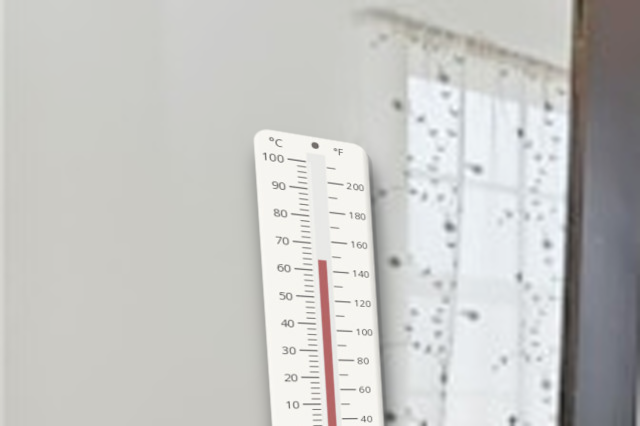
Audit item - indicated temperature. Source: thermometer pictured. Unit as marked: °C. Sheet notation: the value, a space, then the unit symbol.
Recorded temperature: 64 °C
